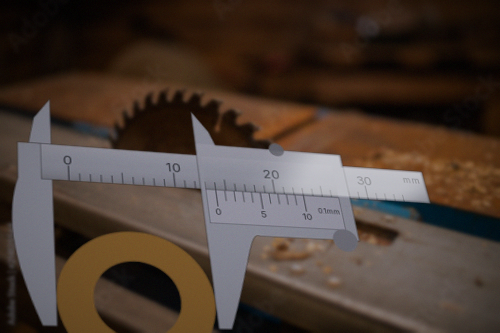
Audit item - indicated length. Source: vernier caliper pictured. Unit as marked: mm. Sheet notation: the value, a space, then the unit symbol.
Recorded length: 14.0 mm
